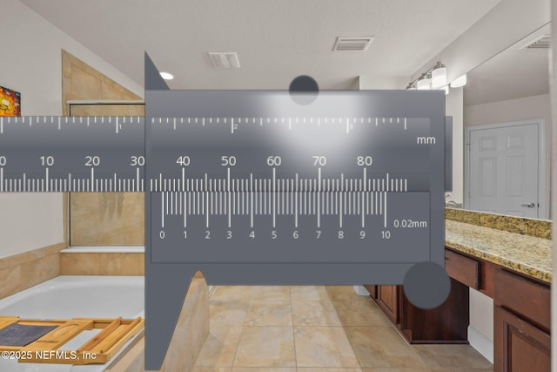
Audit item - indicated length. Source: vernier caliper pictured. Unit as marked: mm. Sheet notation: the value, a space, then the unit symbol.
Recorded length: 35.5 mm
